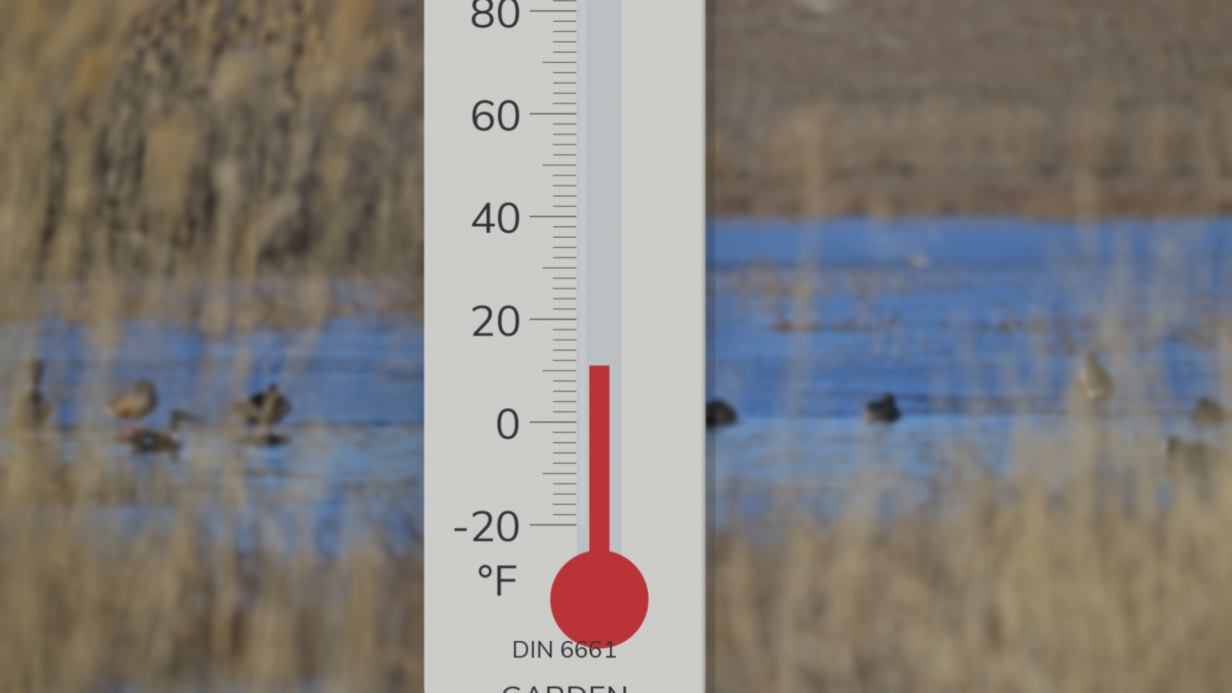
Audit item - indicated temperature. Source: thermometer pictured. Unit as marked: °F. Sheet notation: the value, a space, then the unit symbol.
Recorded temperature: 11 °F
